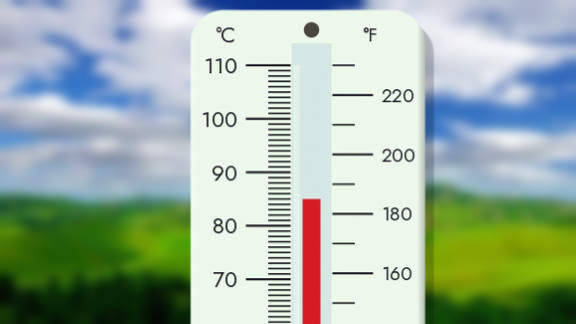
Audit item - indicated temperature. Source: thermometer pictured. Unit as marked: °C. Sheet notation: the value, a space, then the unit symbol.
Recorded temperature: 85 °C
